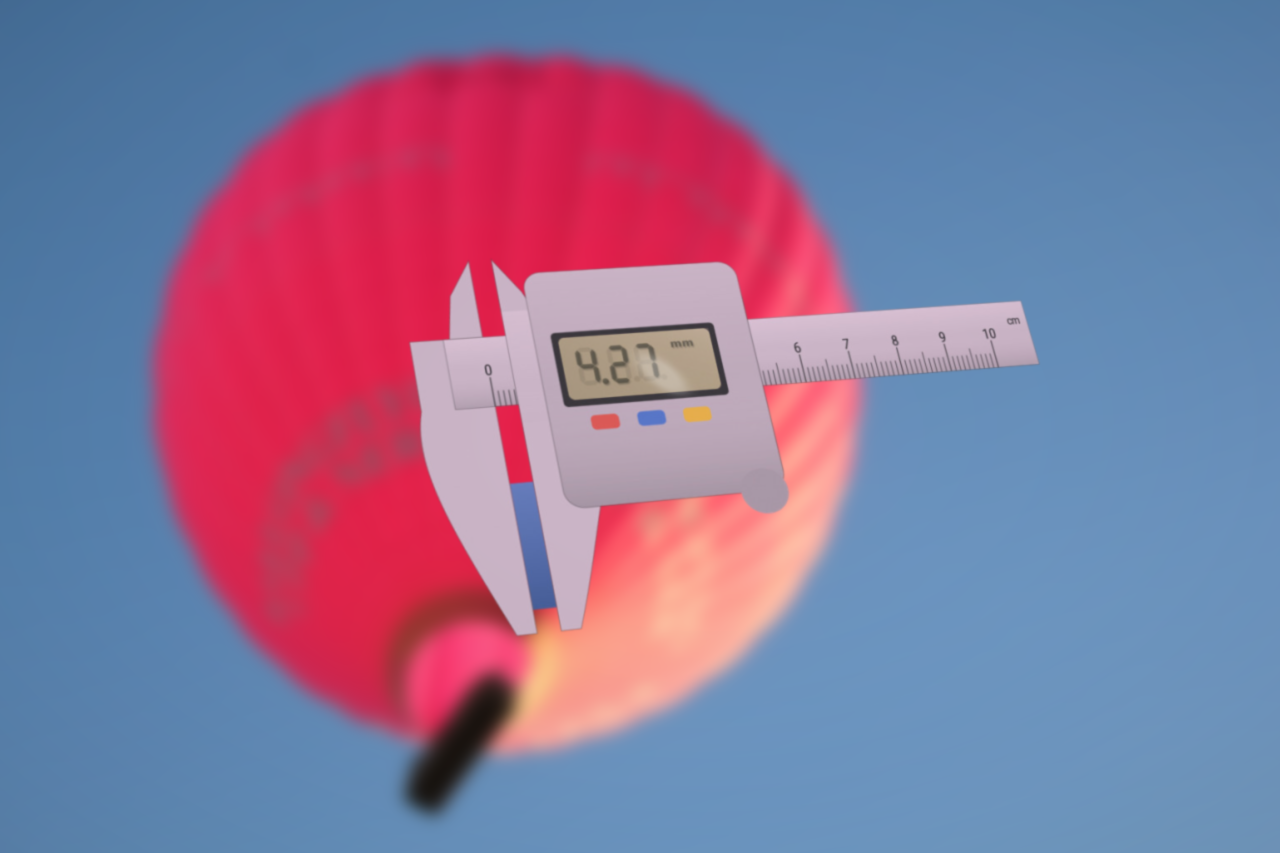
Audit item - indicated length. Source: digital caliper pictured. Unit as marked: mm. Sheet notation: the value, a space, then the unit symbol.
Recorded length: 4.27 mm
